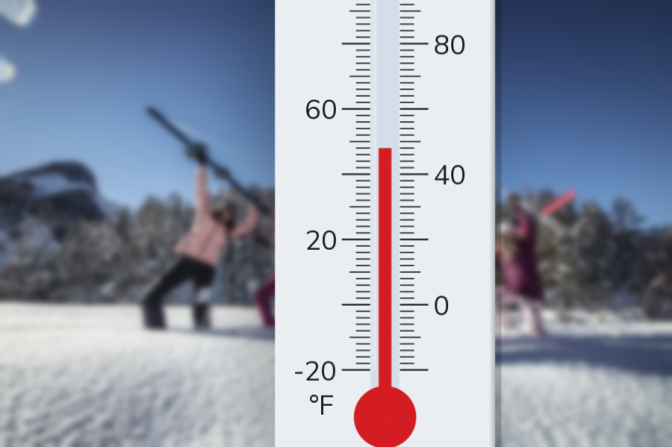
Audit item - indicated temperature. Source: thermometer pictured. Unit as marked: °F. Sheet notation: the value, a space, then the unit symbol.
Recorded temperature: 48 °F
